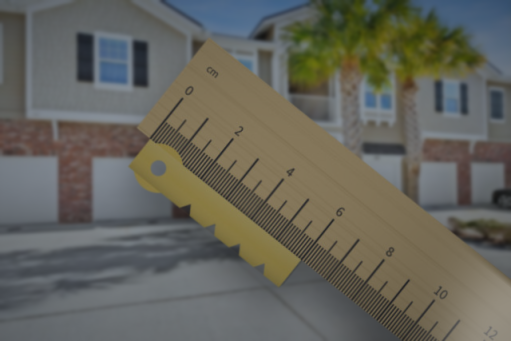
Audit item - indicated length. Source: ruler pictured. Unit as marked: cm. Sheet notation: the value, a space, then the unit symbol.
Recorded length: 6 cm
